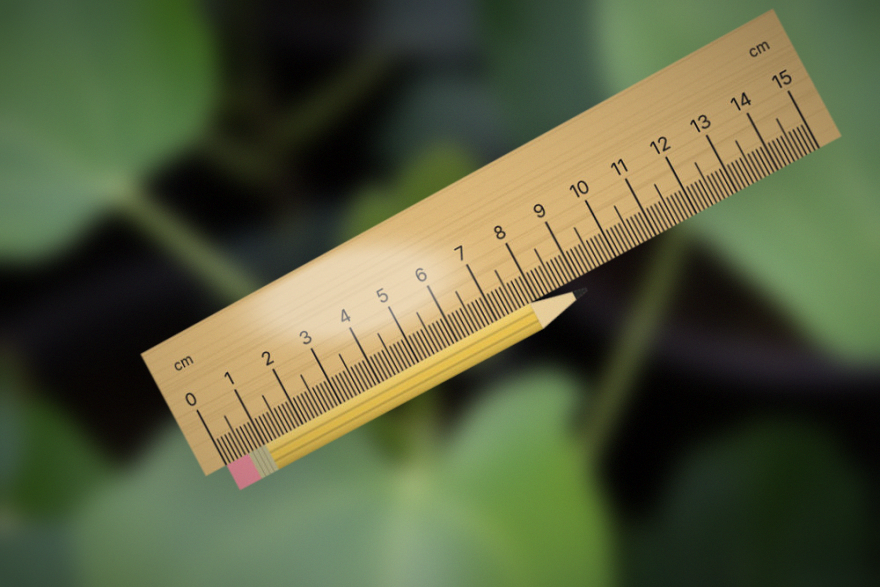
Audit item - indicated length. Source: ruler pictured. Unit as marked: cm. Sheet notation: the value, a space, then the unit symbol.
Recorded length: 9.1 cm
